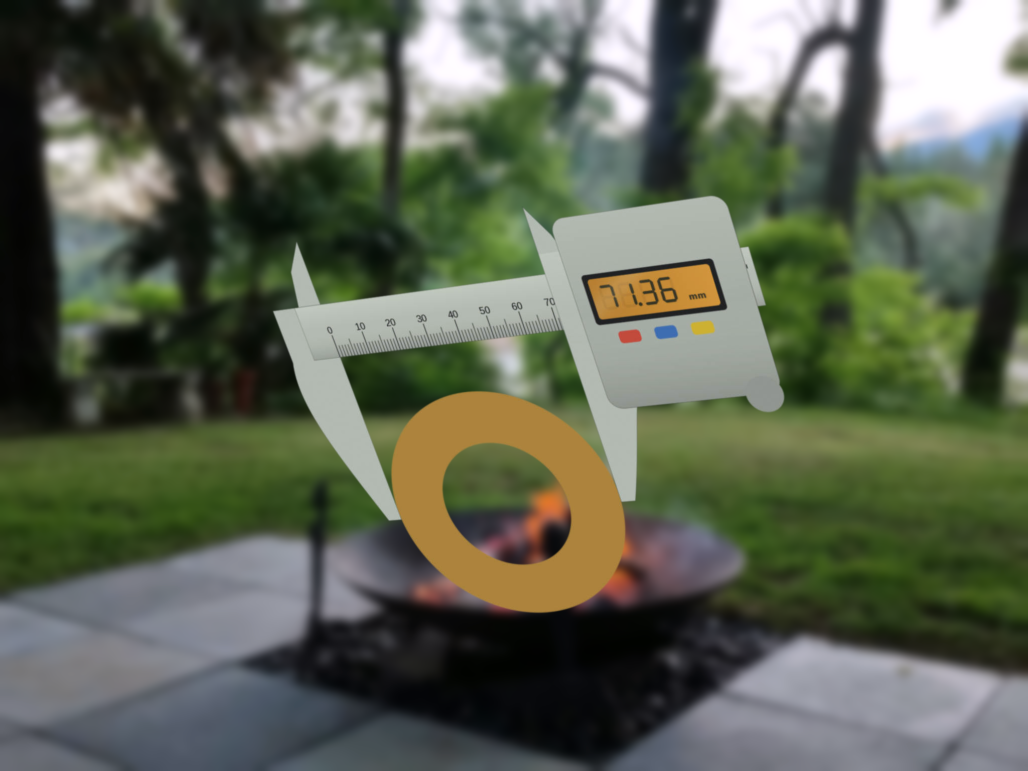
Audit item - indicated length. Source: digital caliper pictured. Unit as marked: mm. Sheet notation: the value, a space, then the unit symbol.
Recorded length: 71.36 mm
